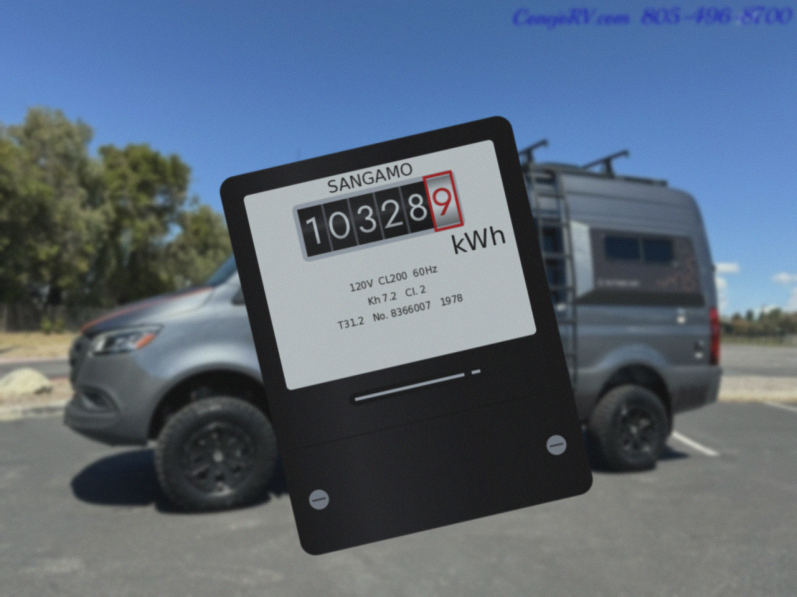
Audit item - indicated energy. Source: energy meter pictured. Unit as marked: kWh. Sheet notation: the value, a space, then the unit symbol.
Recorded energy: 10328.9 kWh
